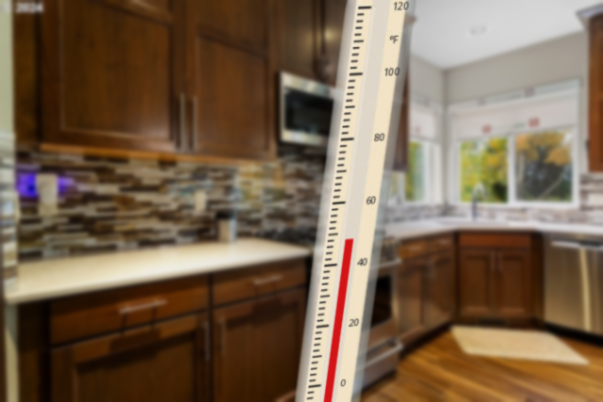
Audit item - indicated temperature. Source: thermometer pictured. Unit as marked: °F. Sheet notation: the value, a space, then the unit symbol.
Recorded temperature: 48 °F
